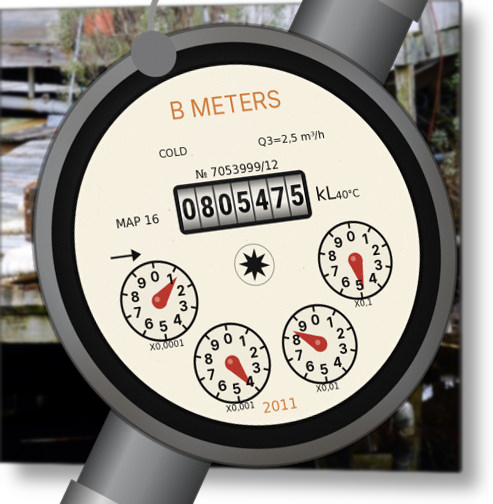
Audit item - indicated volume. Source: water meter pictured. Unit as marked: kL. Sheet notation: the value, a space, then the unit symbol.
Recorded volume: 805475.4841 kL
